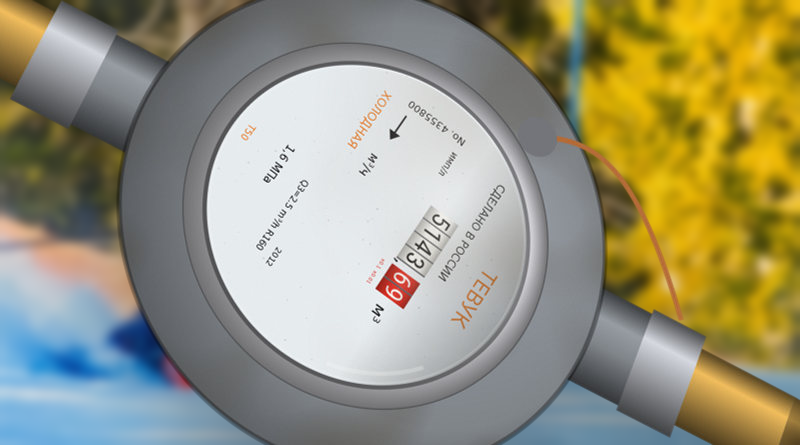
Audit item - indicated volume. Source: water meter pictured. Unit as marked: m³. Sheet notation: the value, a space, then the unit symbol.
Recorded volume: 5143.69 m³
